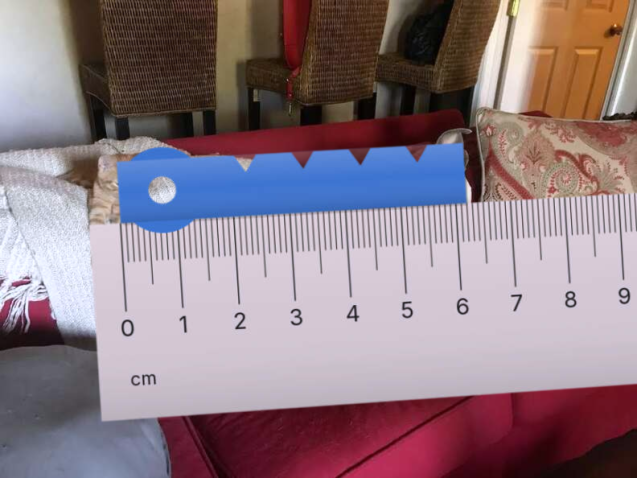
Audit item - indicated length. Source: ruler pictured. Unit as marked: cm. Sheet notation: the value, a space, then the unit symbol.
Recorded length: 6.2 cm
